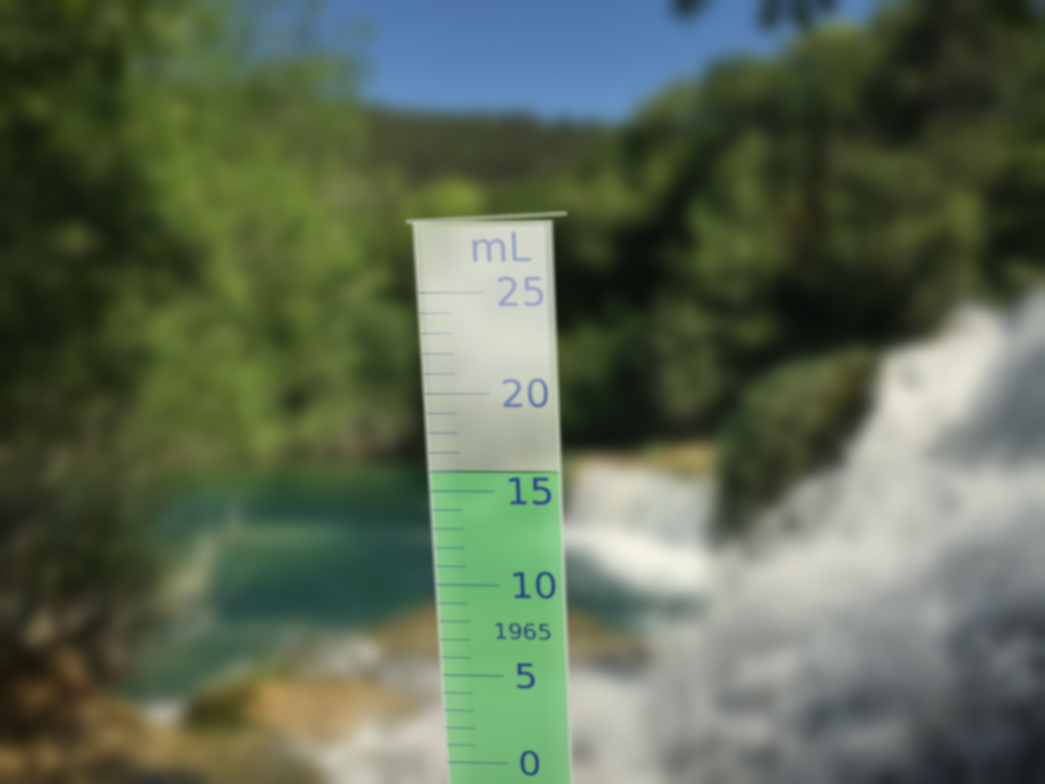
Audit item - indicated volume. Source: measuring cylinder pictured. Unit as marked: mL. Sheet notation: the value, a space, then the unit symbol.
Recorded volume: 16 mL
